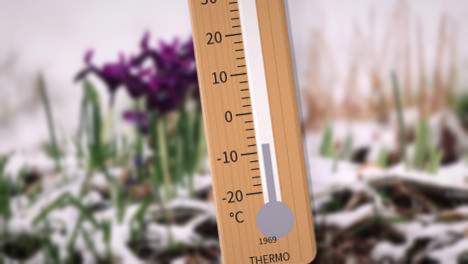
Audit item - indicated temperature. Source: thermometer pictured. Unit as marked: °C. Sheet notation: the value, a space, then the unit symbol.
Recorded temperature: -8 °C
